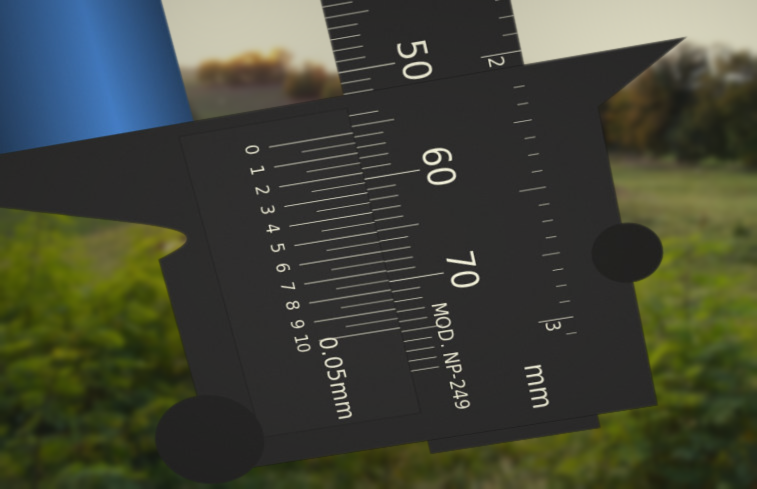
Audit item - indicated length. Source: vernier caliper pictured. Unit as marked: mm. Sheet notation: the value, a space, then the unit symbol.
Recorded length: 55.6 mm
